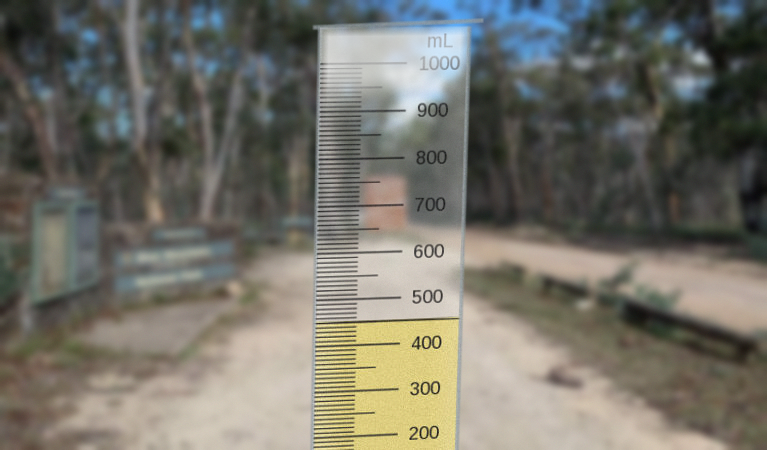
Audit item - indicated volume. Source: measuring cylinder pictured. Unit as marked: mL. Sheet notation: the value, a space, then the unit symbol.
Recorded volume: 450 mL
